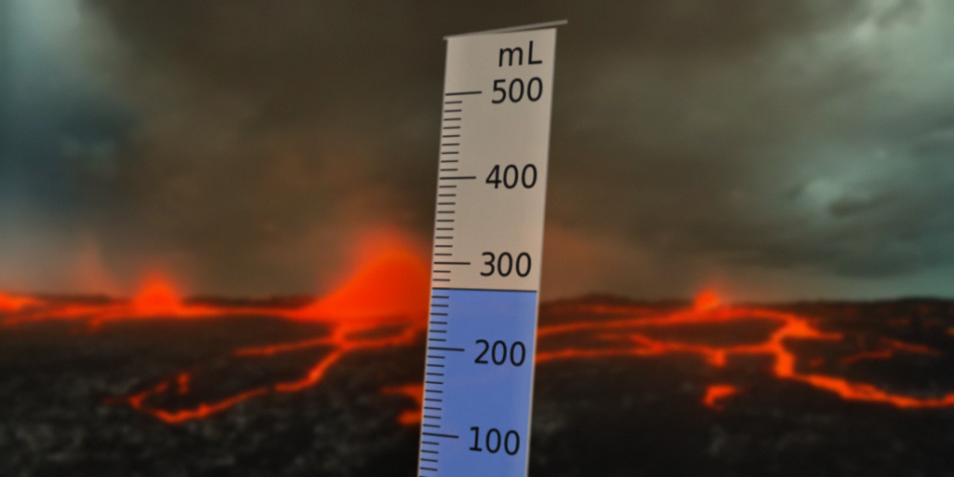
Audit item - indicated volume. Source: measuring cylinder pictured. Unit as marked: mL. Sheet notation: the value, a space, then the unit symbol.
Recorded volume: 270 mL
